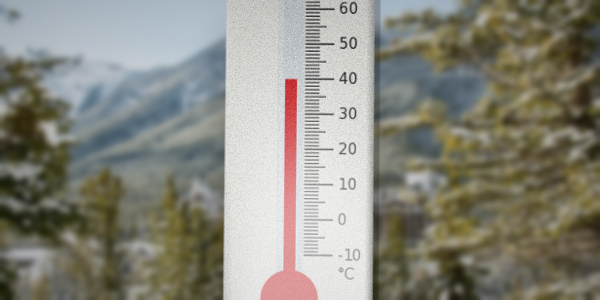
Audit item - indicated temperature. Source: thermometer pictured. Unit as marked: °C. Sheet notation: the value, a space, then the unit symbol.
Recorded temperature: 40 °C
